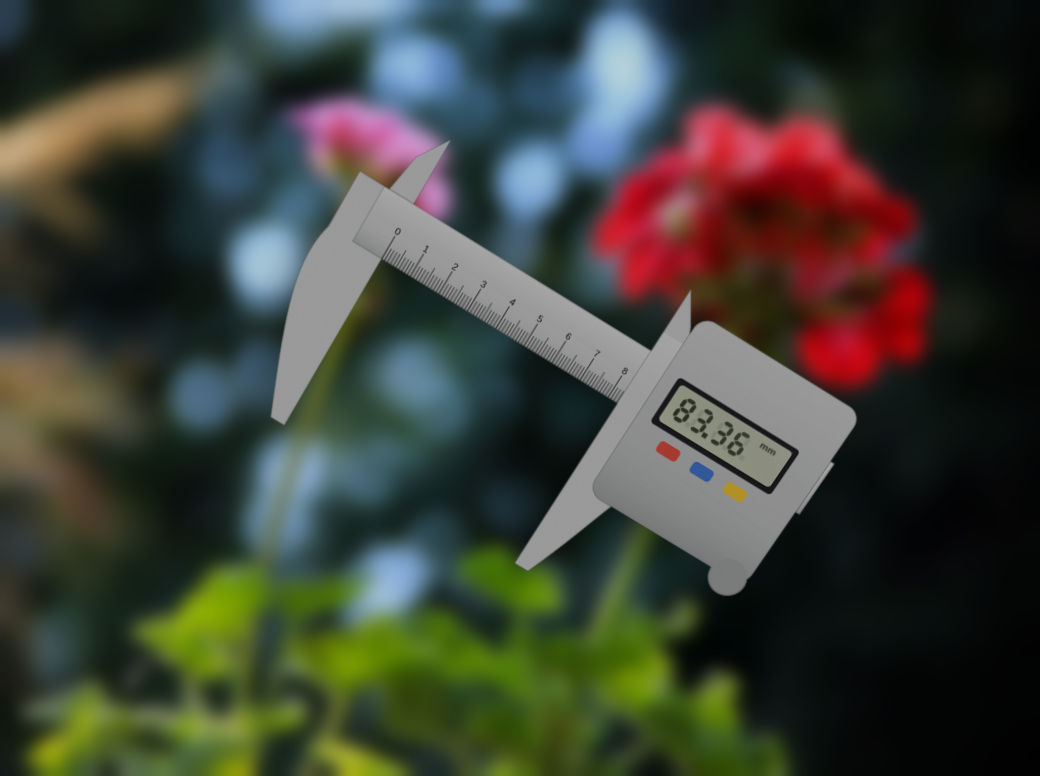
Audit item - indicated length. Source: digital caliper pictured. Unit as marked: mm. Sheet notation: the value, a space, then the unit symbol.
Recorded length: 83.36 mm
